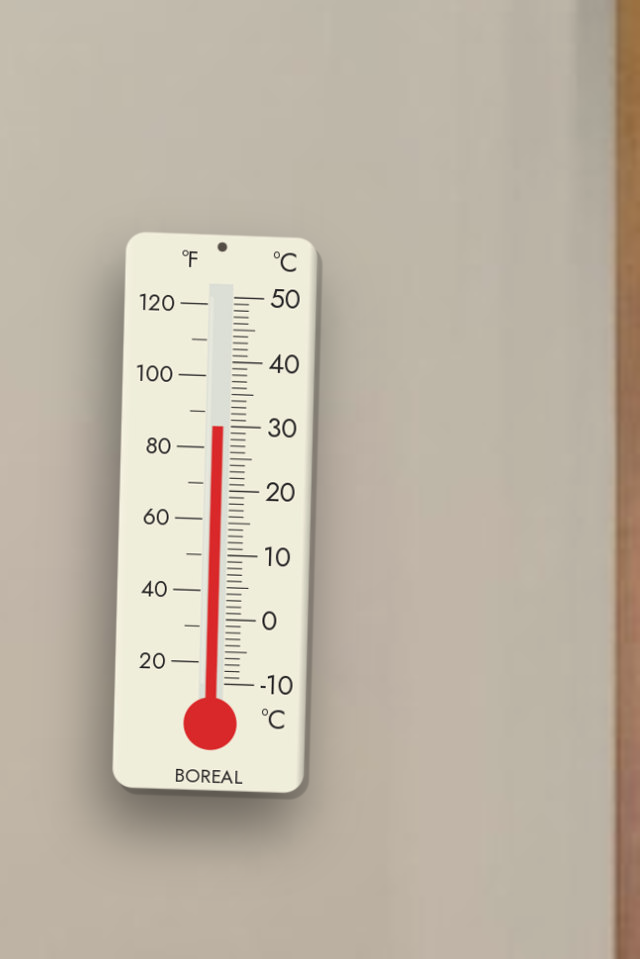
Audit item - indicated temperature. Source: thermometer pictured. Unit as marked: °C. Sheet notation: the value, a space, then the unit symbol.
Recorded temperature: 30 °C
